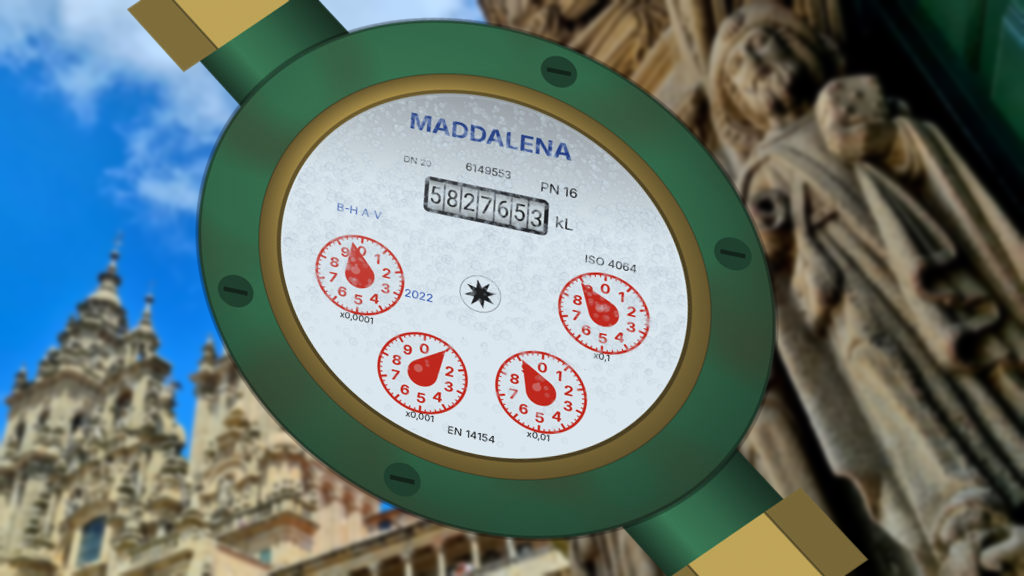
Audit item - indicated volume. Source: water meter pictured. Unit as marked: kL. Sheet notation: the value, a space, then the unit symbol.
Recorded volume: 5827652.8909 kL
